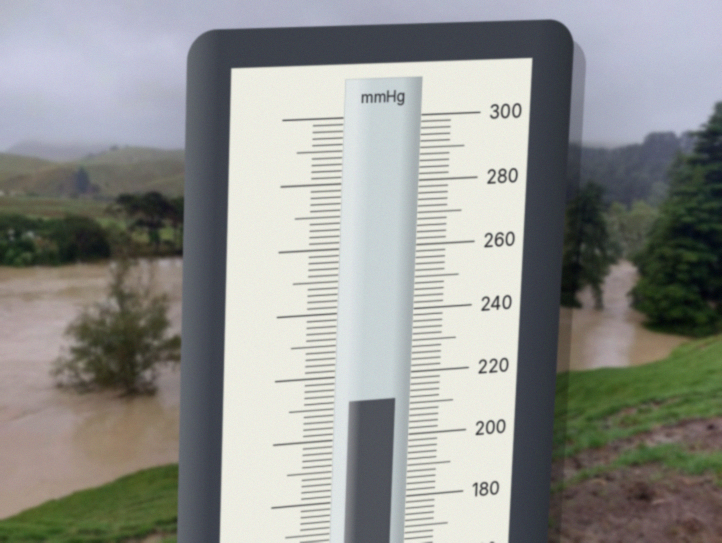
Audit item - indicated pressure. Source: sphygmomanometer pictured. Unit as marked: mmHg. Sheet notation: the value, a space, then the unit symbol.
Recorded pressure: 212 mmHg
